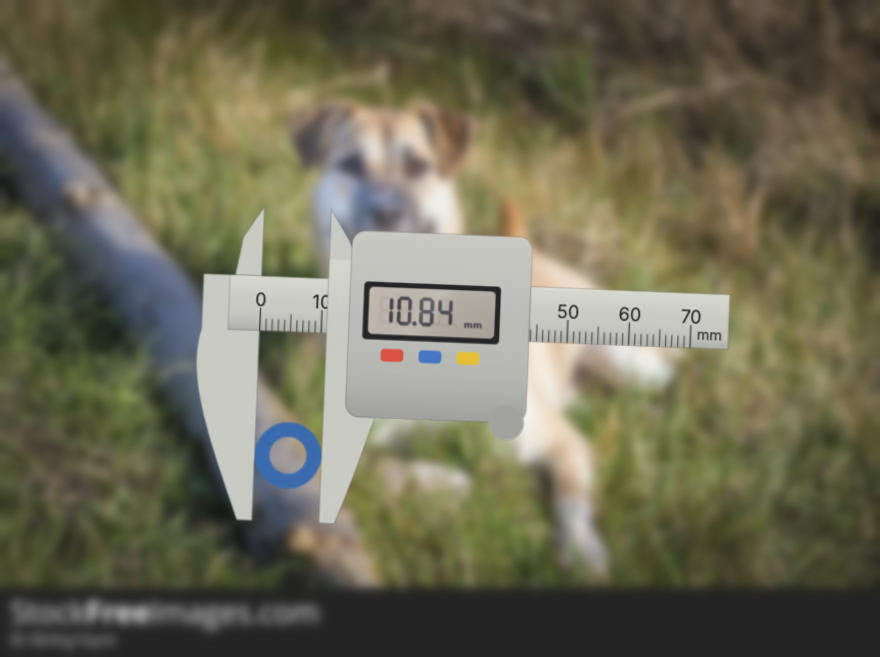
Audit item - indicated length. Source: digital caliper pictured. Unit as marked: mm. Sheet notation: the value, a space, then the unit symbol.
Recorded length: 10.84 mm
